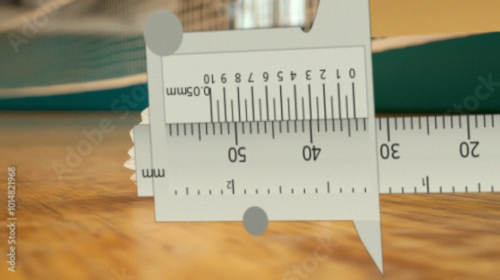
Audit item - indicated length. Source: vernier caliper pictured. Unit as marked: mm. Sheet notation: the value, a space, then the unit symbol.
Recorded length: 34.2 mm
